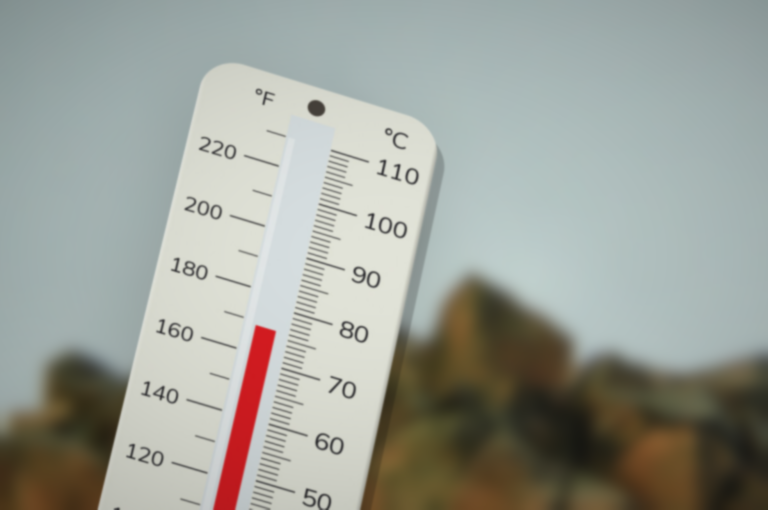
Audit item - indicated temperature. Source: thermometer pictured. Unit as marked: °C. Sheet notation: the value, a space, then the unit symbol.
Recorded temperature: 76 °C
